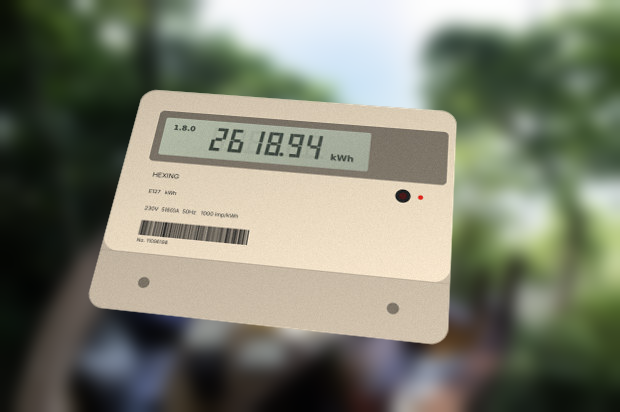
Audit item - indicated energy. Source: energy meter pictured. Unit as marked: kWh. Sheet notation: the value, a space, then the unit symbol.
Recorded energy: 2618.94 kWh
